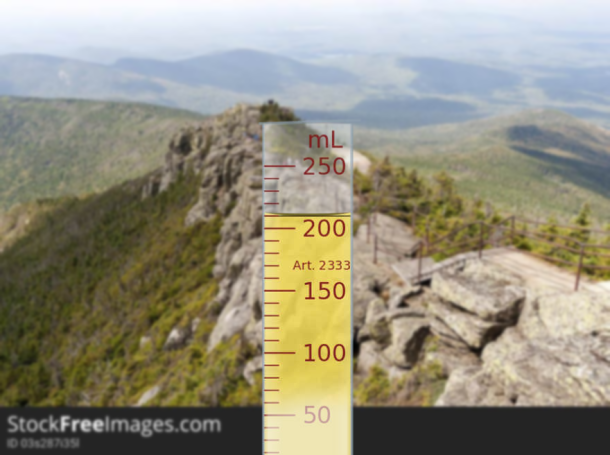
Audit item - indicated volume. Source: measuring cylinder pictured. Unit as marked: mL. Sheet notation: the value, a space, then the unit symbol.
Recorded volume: 210 mL
